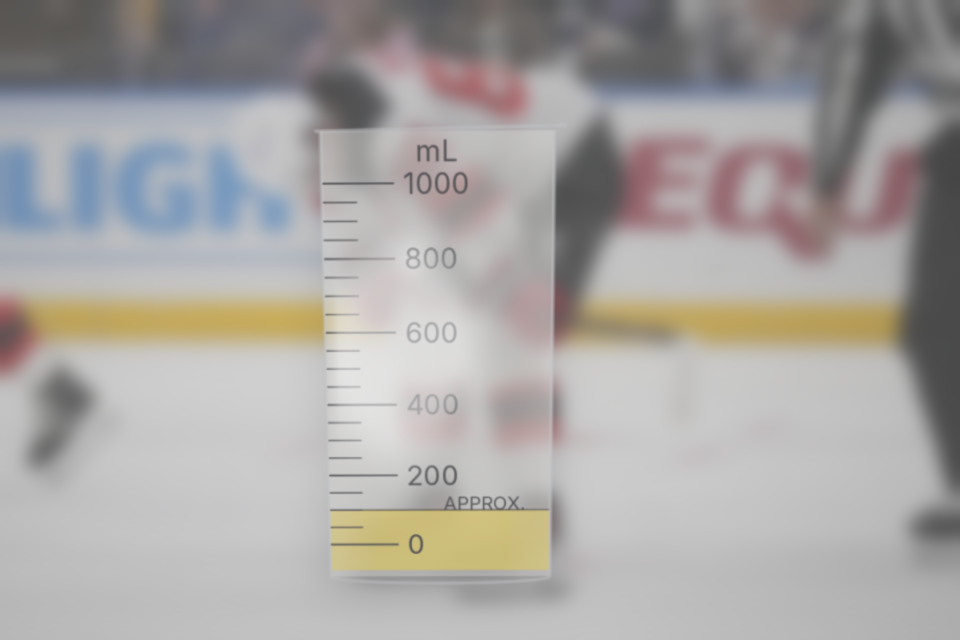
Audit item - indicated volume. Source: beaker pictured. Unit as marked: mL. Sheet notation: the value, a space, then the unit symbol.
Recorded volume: 100 mL
